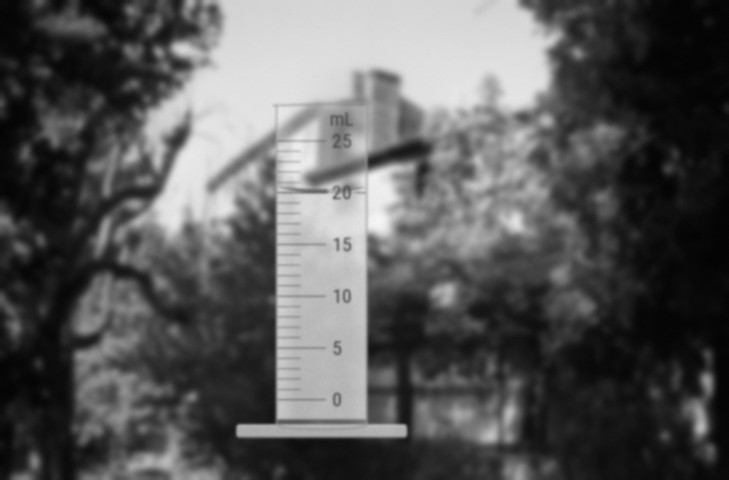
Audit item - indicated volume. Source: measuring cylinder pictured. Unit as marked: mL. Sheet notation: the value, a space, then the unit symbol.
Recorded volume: 20 mL
